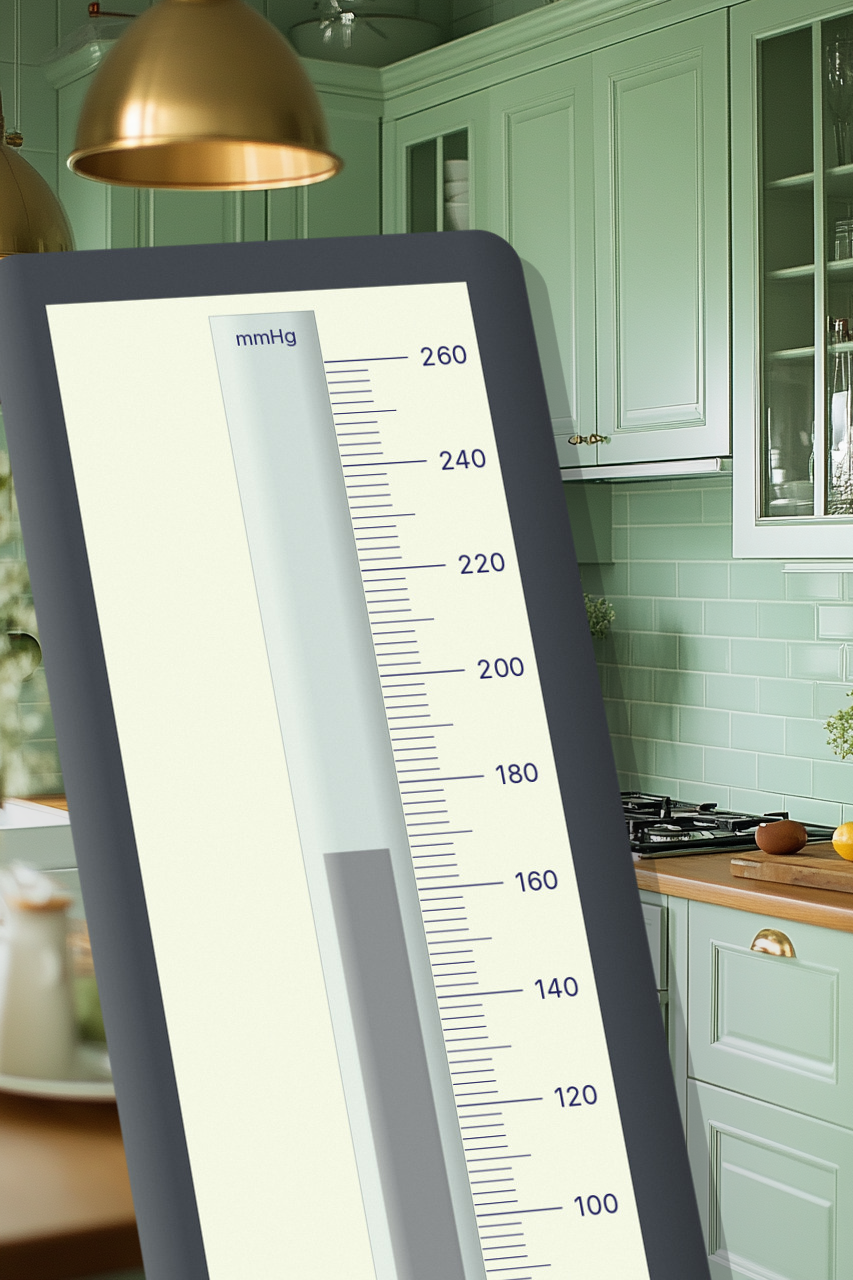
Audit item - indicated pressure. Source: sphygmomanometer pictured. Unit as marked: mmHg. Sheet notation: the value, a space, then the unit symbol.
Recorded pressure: 168 mmHg
